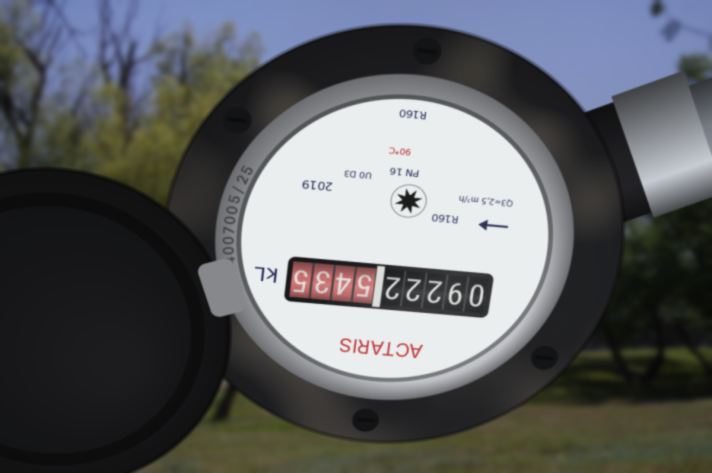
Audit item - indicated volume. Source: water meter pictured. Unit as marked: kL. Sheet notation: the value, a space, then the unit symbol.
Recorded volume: 9222.5435 kL
